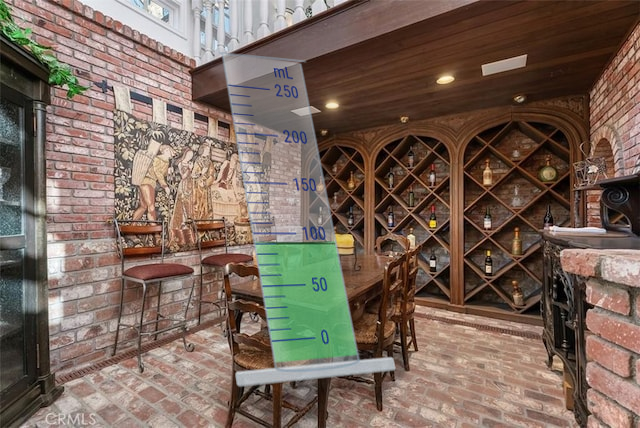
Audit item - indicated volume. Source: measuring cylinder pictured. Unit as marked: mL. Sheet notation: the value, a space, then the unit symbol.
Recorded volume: 90 mL
